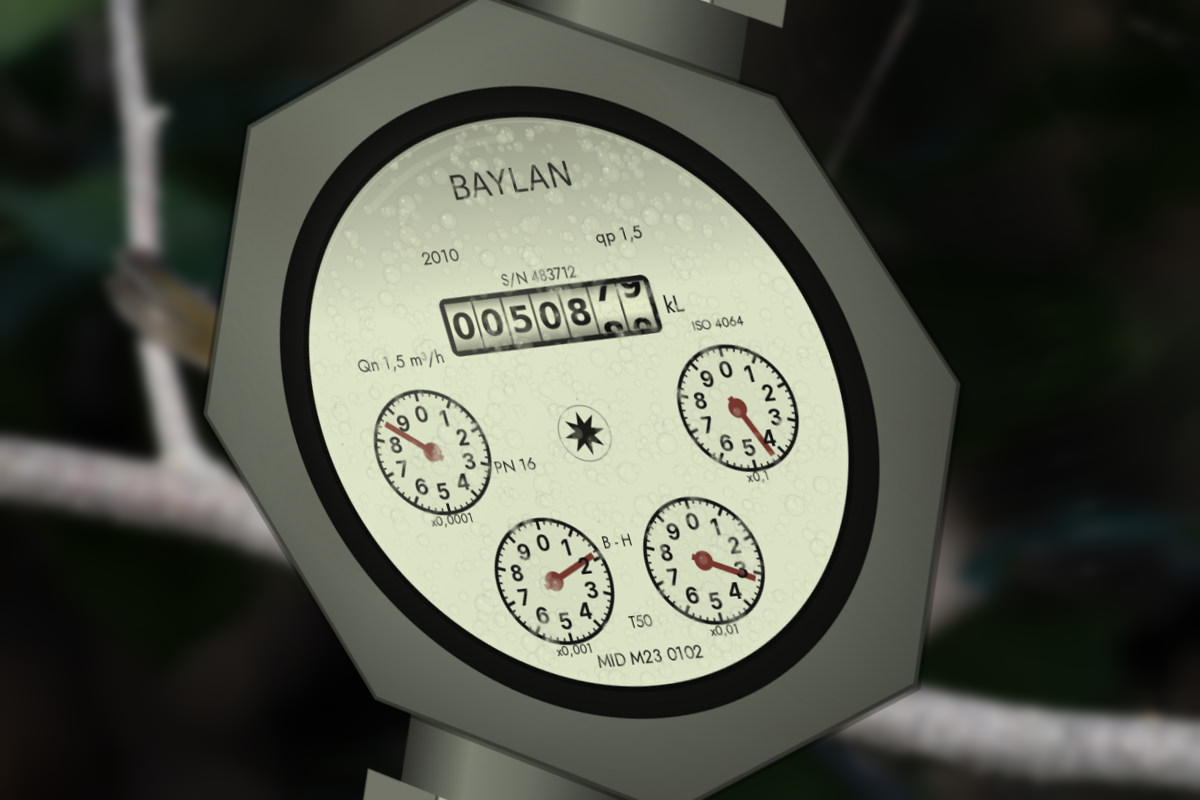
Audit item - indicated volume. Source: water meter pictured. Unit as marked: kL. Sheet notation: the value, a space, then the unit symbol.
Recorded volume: 50879.4318 kL
